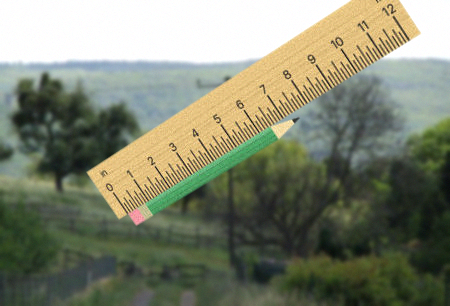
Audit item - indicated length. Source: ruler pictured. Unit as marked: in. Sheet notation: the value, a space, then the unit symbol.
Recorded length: 7.5 in
